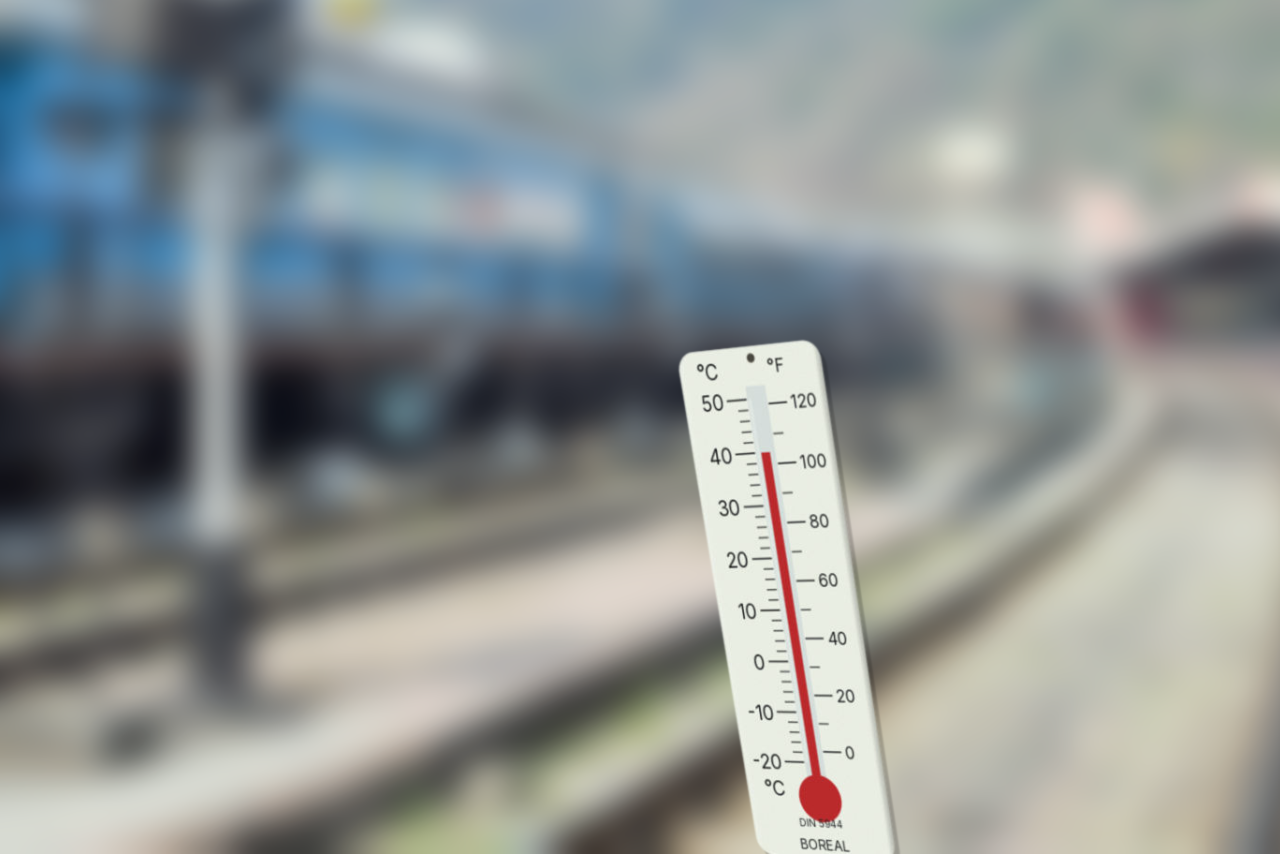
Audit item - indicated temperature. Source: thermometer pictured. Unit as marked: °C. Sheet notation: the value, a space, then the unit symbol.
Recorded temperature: 40 °C
